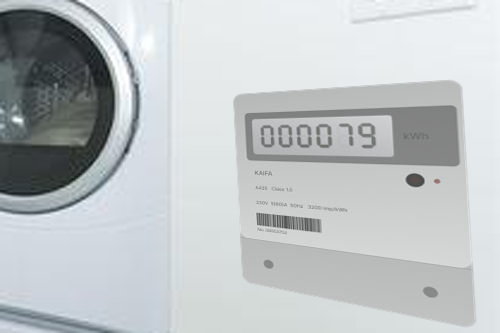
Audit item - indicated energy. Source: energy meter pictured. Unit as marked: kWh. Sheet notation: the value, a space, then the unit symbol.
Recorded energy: 79 kWh
